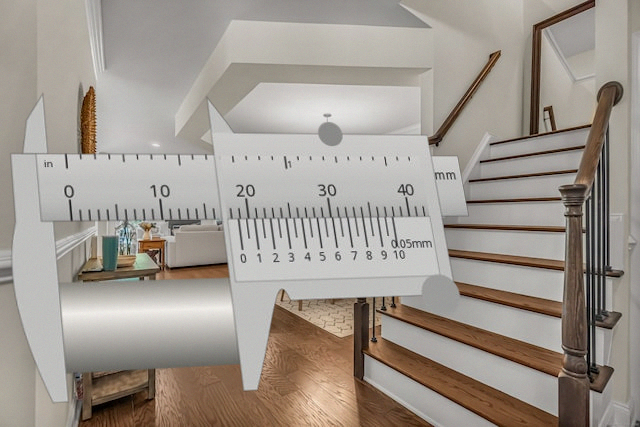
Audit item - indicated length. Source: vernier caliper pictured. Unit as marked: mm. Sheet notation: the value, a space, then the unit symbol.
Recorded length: 18.8 mm
